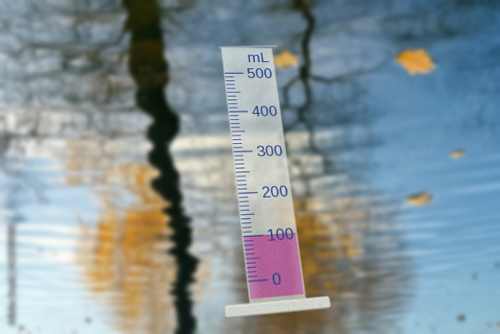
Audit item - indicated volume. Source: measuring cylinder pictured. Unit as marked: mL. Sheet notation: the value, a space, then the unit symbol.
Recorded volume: 100 mL
